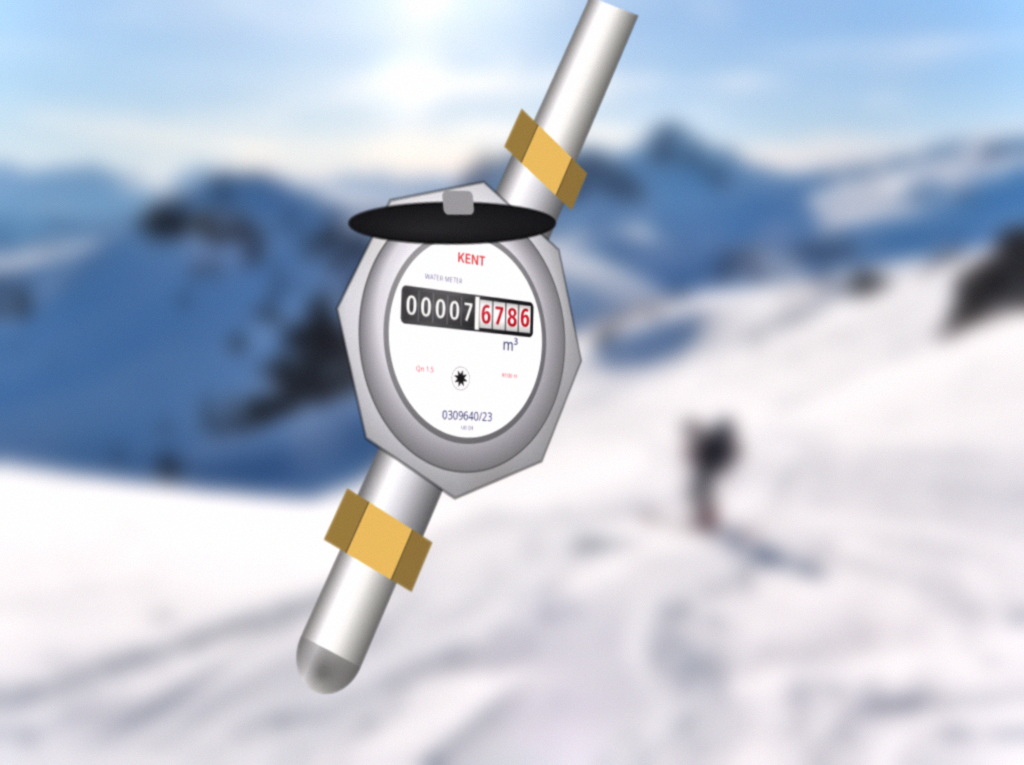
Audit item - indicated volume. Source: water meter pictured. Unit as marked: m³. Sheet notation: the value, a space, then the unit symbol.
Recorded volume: 7.6786 m³
